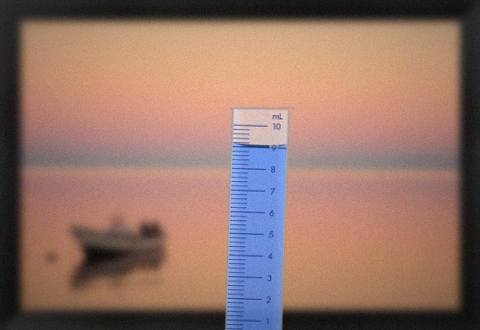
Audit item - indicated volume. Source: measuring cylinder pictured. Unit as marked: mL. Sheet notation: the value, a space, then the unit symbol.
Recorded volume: 9 mL
